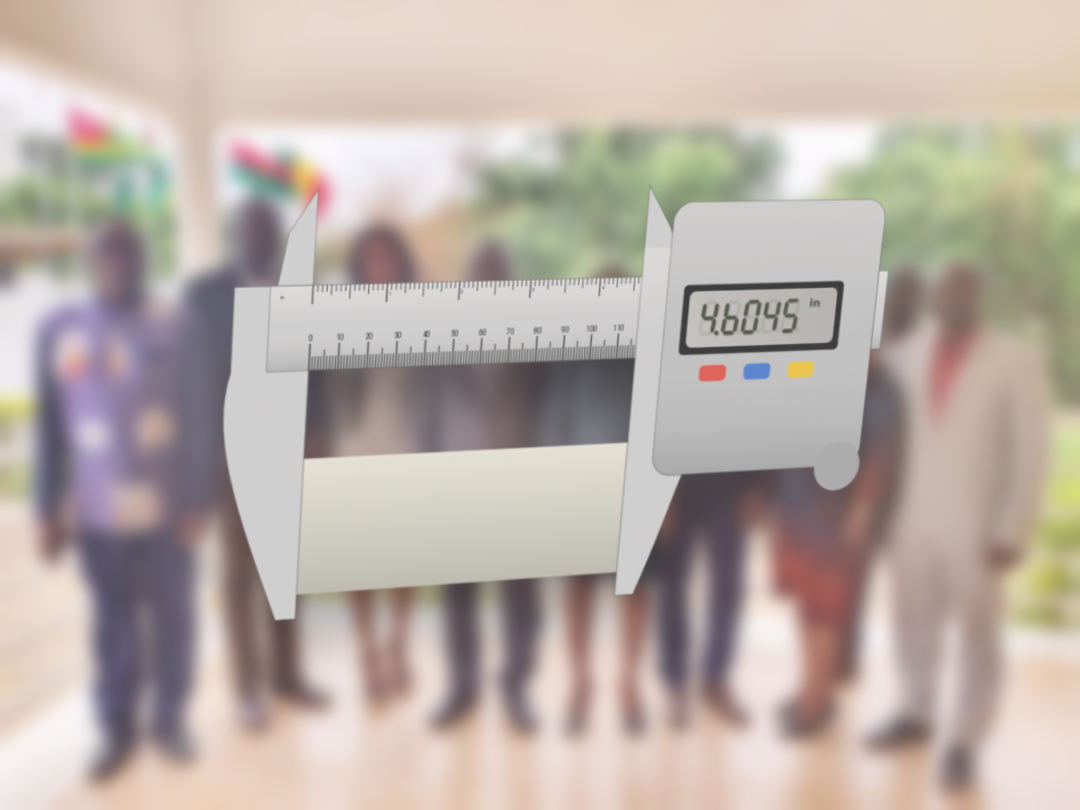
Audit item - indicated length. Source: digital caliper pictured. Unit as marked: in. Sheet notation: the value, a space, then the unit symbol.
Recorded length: 4.6045 in
